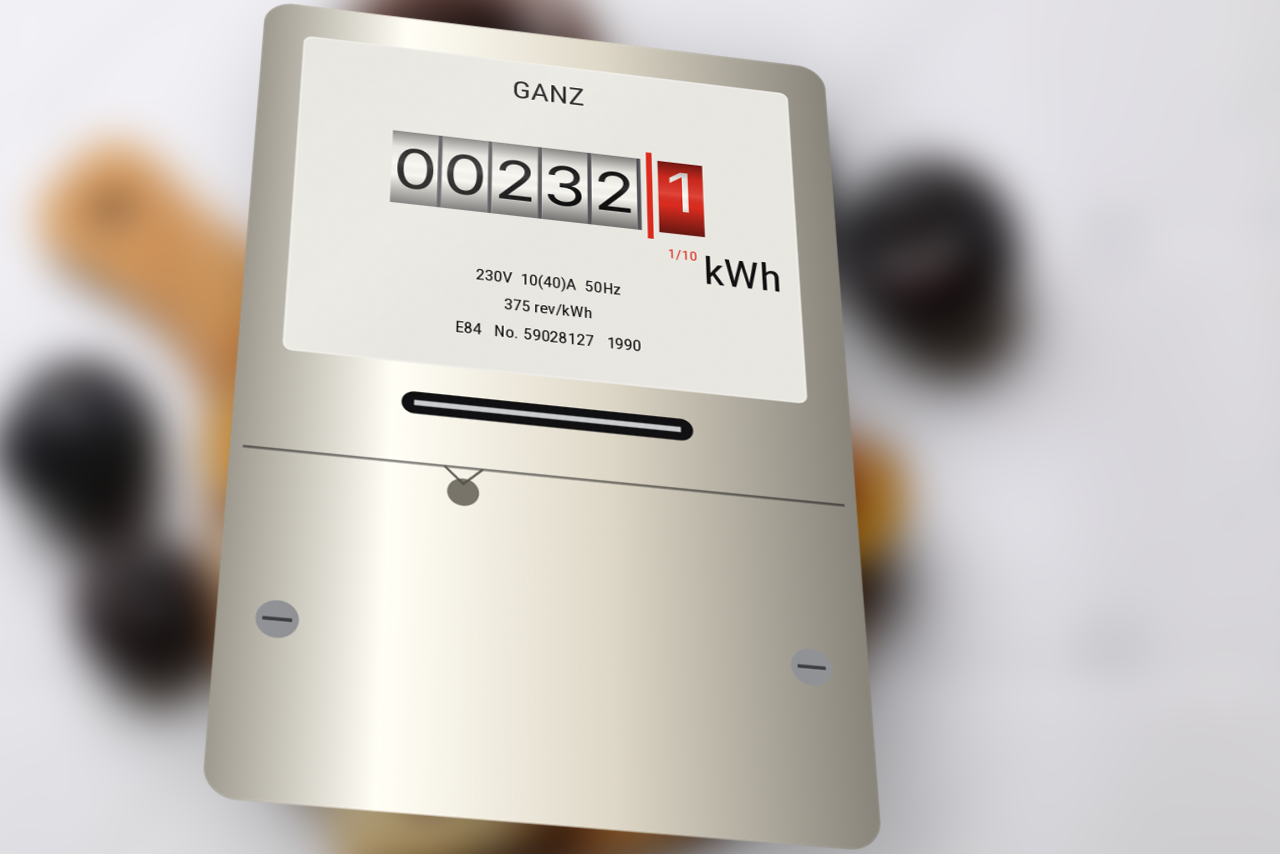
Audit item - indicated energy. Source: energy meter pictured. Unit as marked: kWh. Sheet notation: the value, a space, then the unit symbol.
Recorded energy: 232.1 kWh
